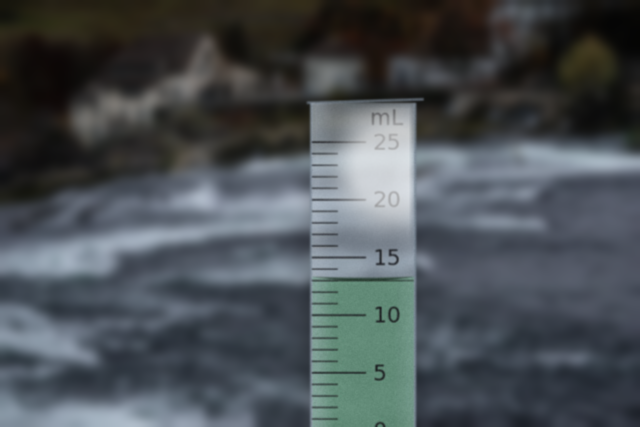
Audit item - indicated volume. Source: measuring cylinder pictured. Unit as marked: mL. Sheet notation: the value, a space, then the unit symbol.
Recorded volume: 13 mL
